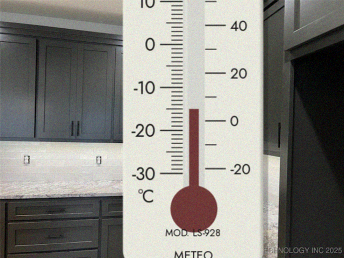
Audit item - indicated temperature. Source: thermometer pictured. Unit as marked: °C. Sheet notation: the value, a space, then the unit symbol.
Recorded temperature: -15 °C
